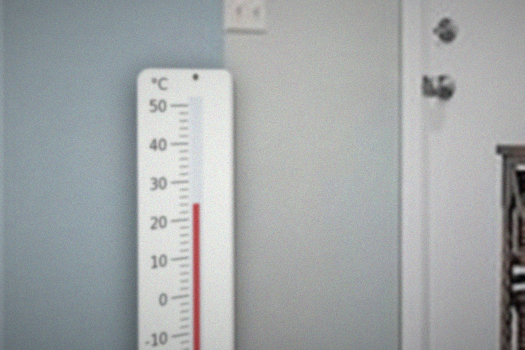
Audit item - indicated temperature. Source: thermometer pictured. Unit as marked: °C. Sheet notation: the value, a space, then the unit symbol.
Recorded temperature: 24 °C
